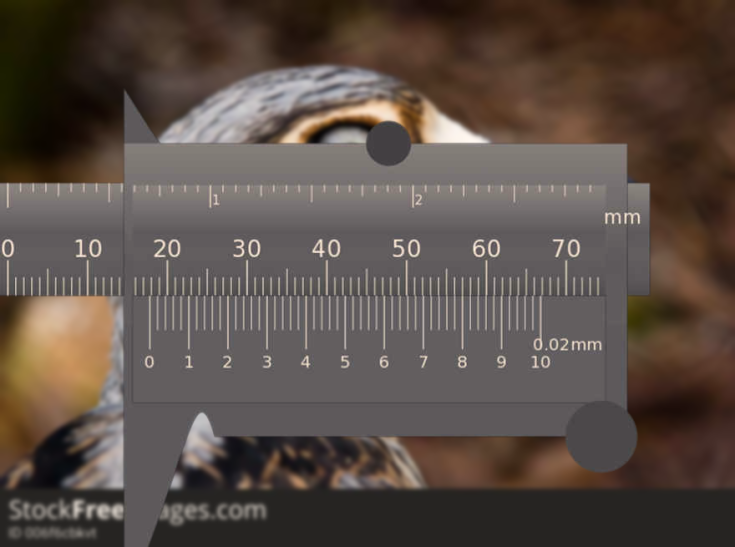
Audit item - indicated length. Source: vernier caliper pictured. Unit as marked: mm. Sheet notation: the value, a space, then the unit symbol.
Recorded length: 17.8 mm
